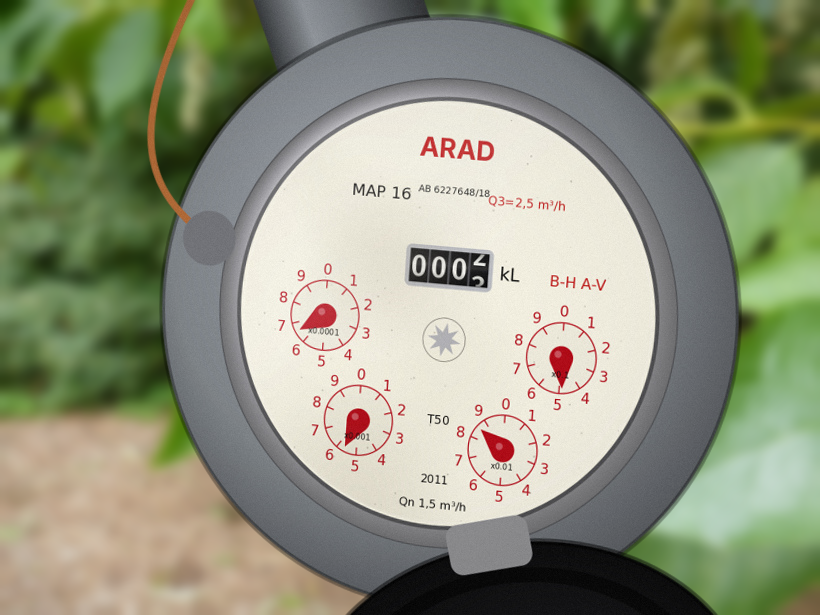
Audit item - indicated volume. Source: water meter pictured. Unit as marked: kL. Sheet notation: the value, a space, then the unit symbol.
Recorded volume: 2.4856 kL
